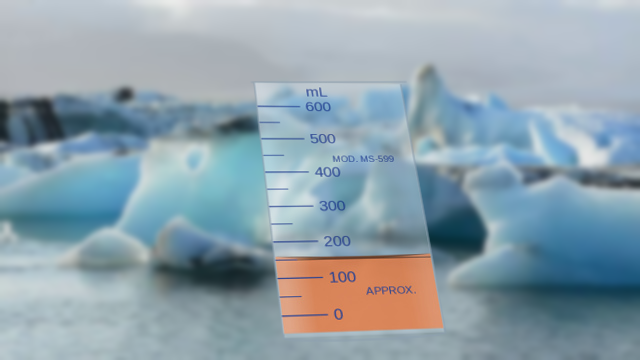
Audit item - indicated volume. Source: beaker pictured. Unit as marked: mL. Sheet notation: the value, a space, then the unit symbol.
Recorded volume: 150 mL
